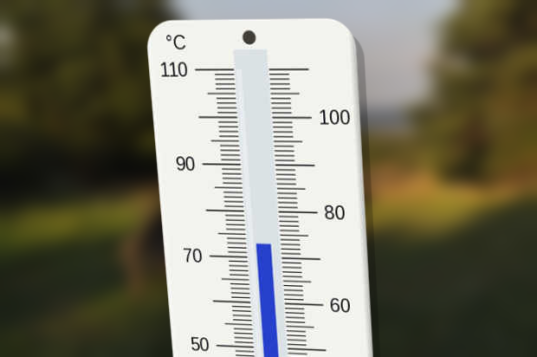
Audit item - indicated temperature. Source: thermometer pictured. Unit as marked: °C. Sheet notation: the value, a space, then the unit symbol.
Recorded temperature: 73 °C
